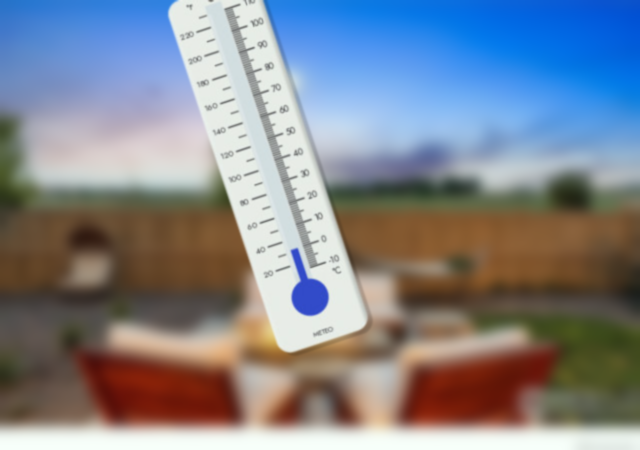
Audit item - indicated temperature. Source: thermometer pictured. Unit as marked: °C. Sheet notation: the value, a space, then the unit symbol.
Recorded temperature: 0 °C
